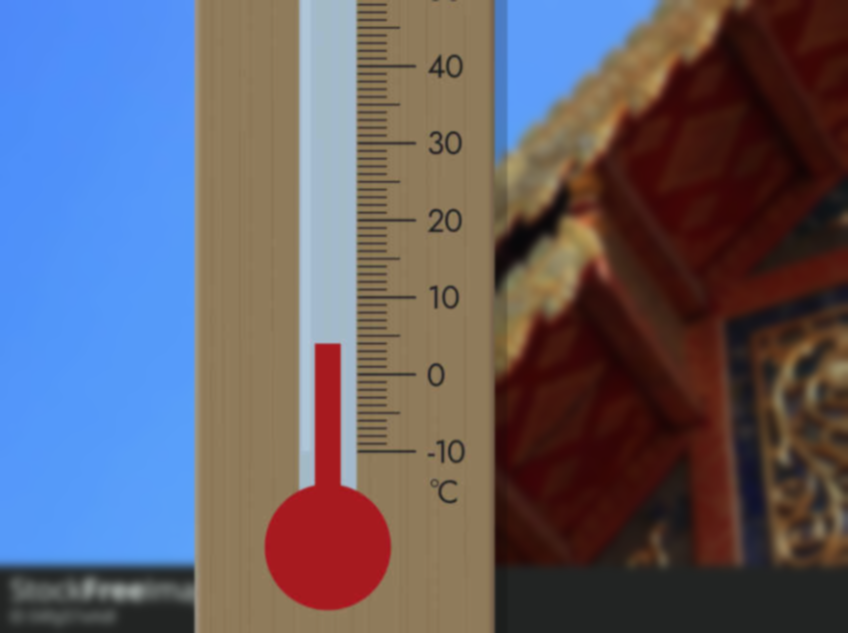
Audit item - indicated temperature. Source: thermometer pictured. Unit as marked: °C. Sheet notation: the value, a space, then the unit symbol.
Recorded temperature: 4 °C
